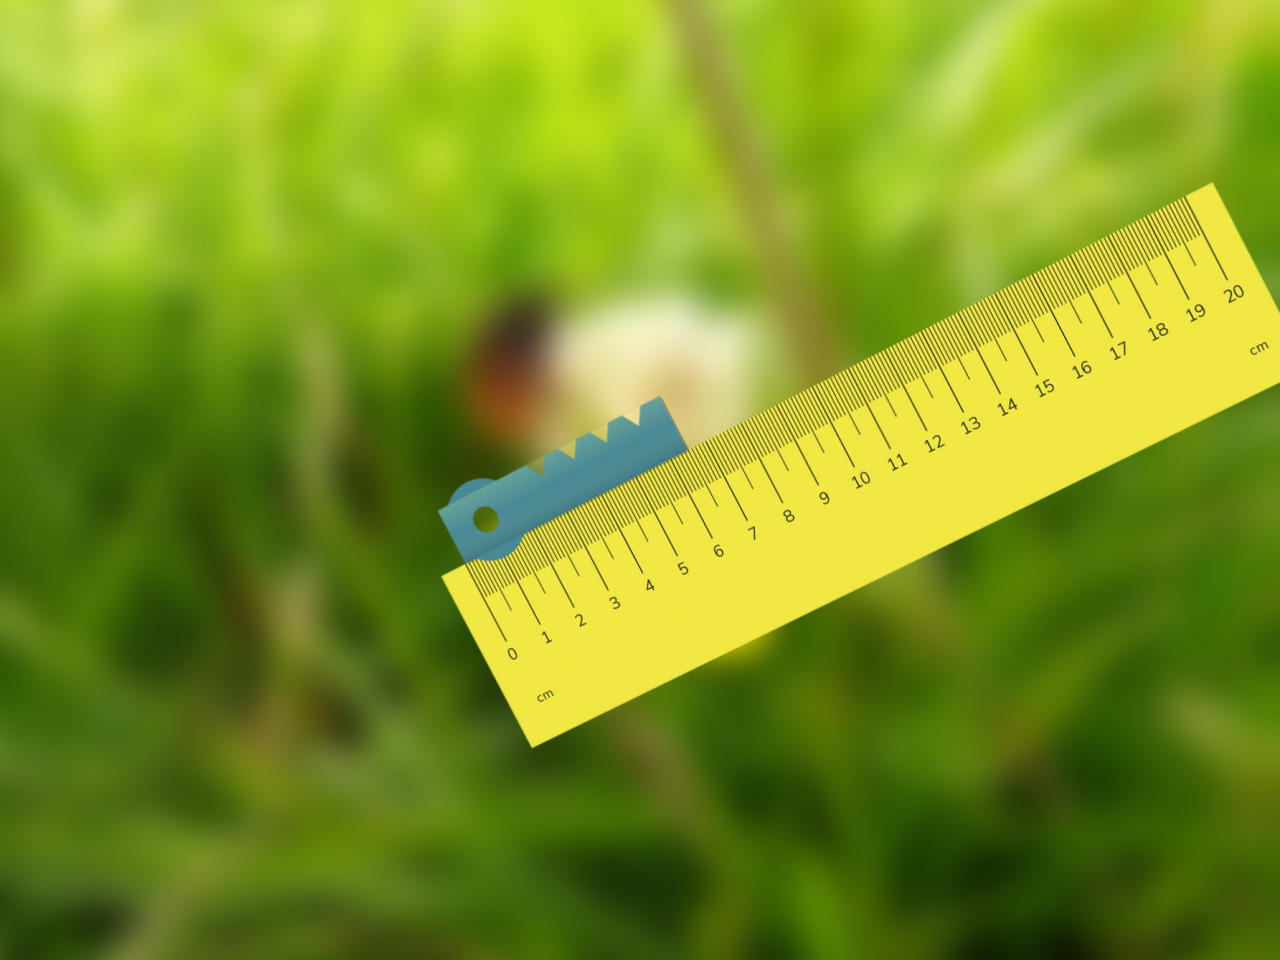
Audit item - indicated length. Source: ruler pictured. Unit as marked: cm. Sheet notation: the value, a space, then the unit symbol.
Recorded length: 6.5 cm
